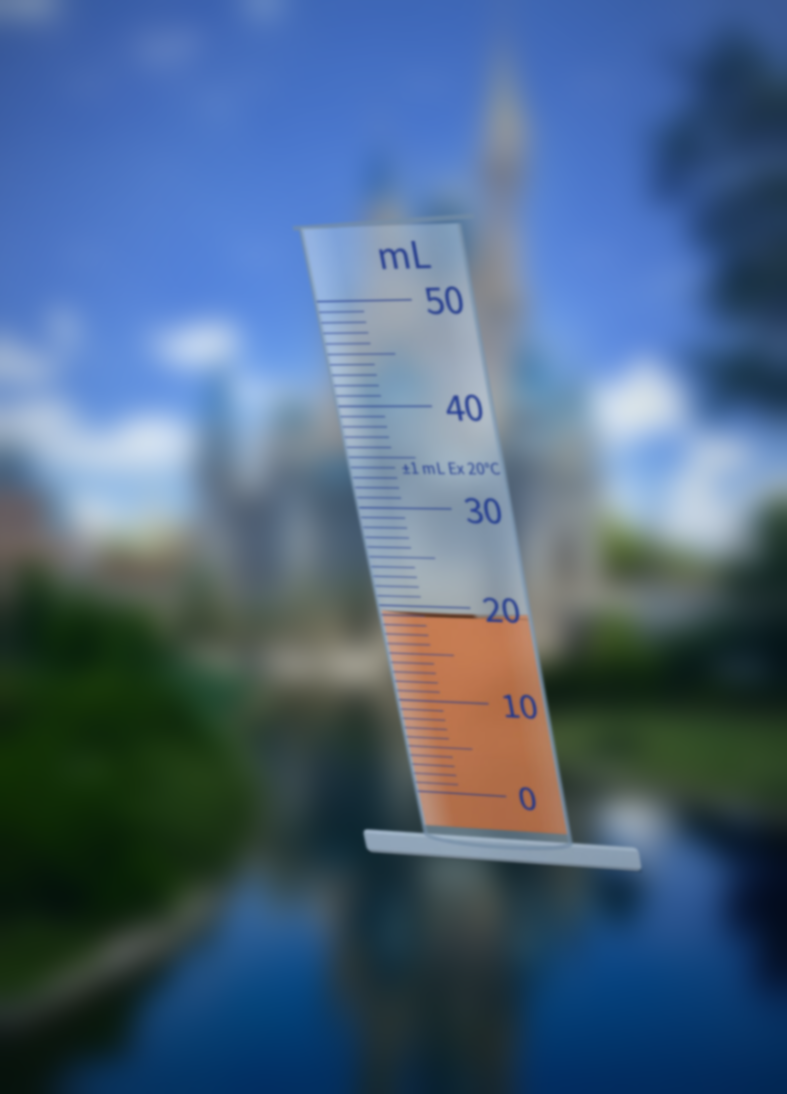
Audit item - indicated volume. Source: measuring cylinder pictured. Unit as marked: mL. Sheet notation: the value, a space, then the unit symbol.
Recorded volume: 19 mL
